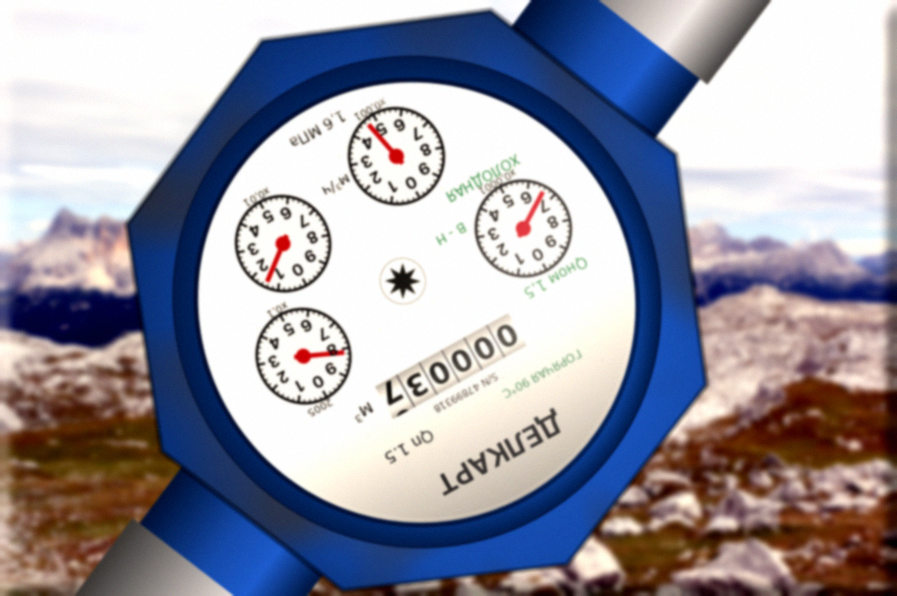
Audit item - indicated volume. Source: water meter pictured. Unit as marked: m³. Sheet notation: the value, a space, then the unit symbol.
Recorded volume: 36.8146 m³
